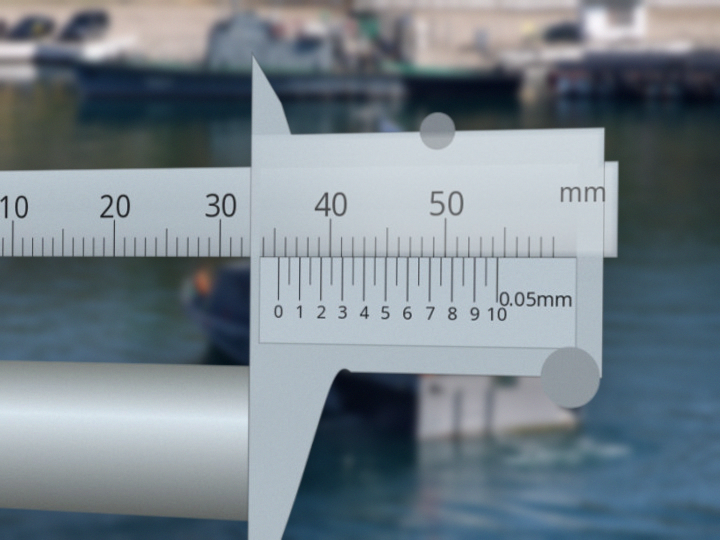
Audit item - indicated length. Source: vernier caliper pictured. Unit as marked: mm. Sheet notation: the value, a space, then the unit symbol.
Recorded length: 35.4 mm
